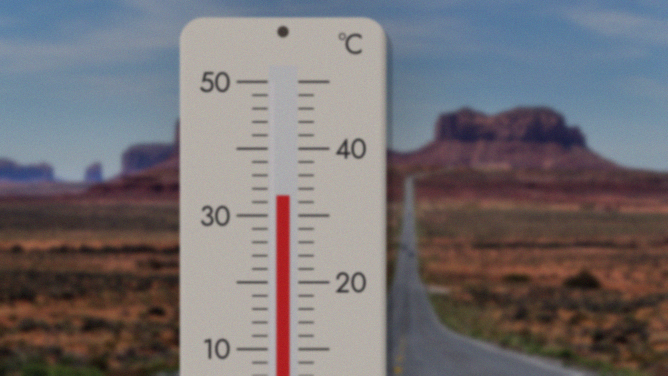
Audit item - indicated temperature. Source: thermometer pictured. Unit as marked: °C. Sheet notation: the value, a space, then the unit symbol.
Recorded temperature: 33 °C
